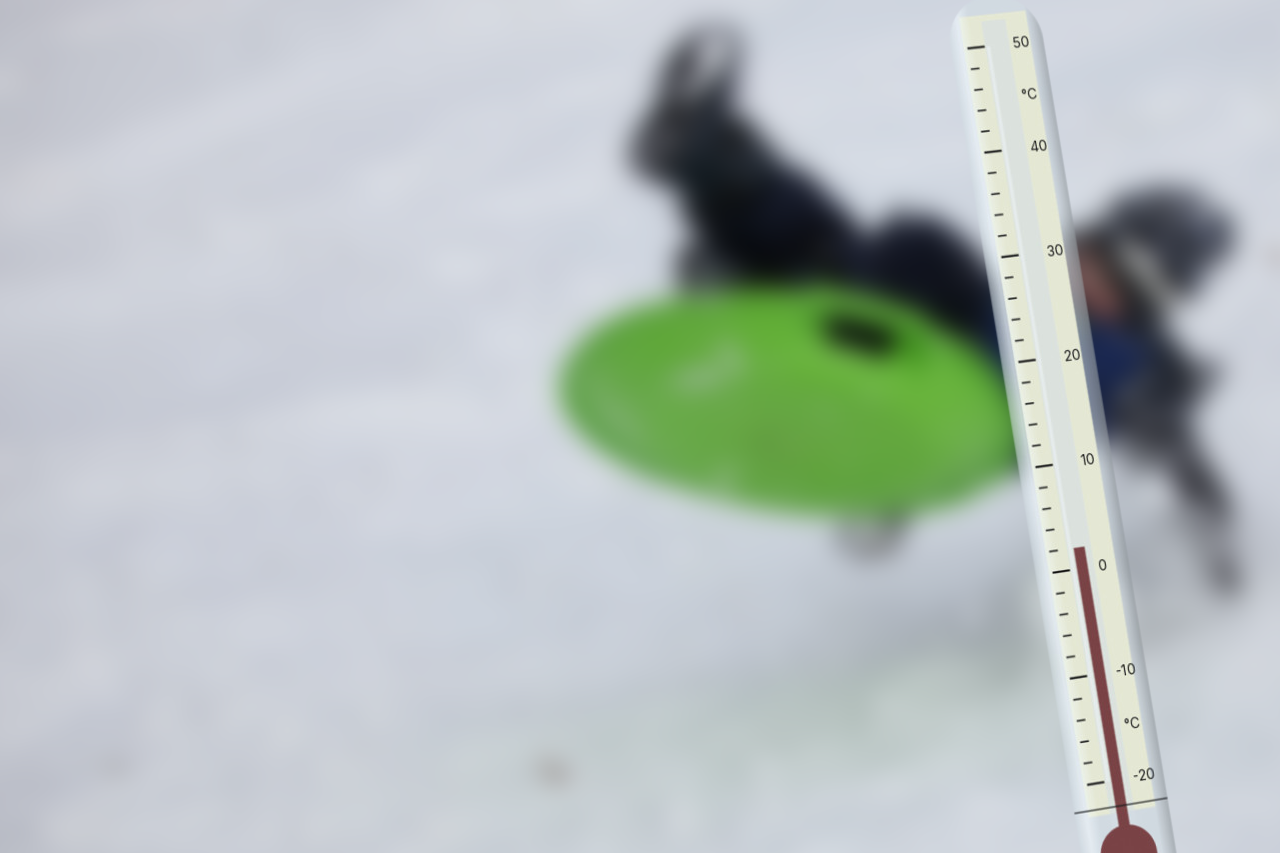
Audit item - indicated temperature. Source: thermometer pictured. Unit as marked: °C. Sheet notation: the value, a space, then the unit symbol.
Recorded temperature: 2 °C
